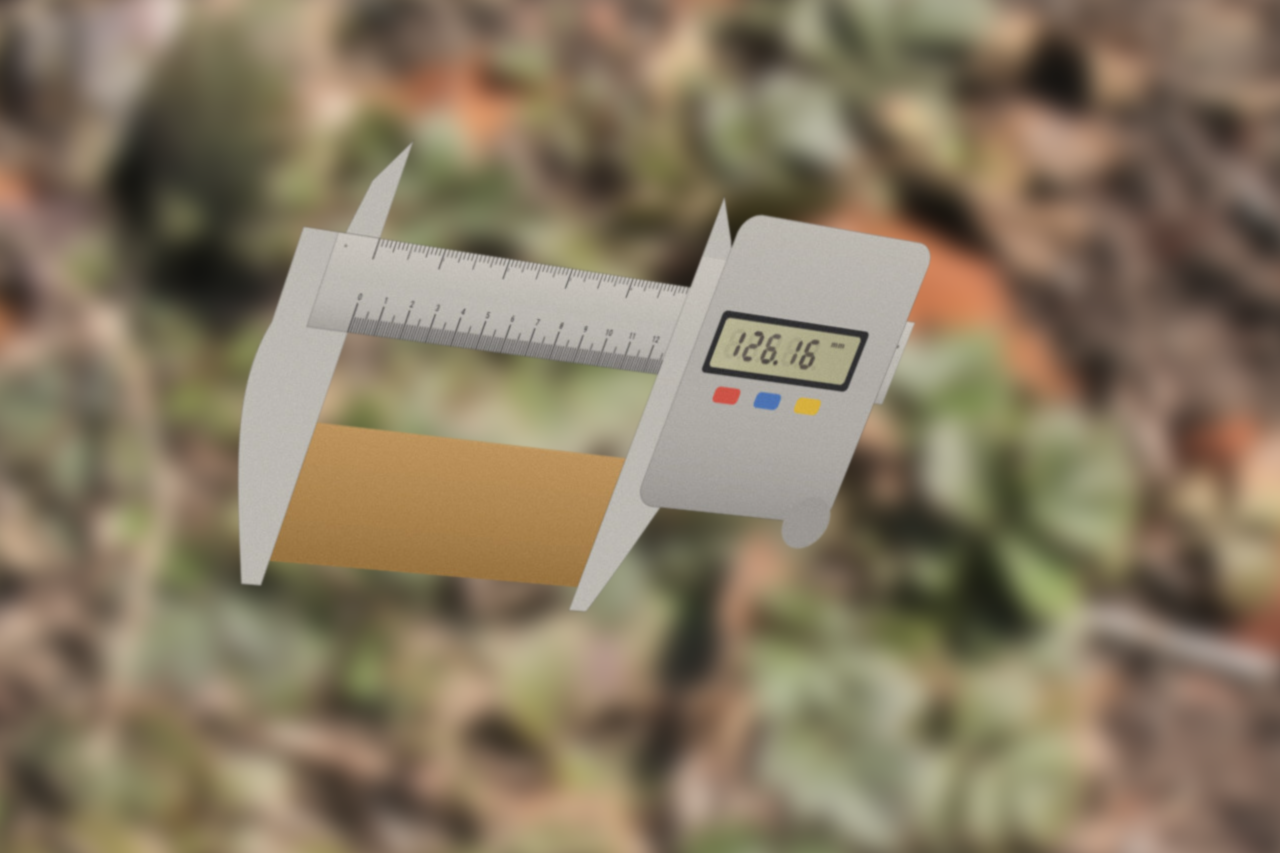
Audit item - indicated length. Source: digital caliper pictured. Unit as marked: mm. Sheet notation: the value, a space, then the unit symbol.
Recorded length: 126.16 mm
